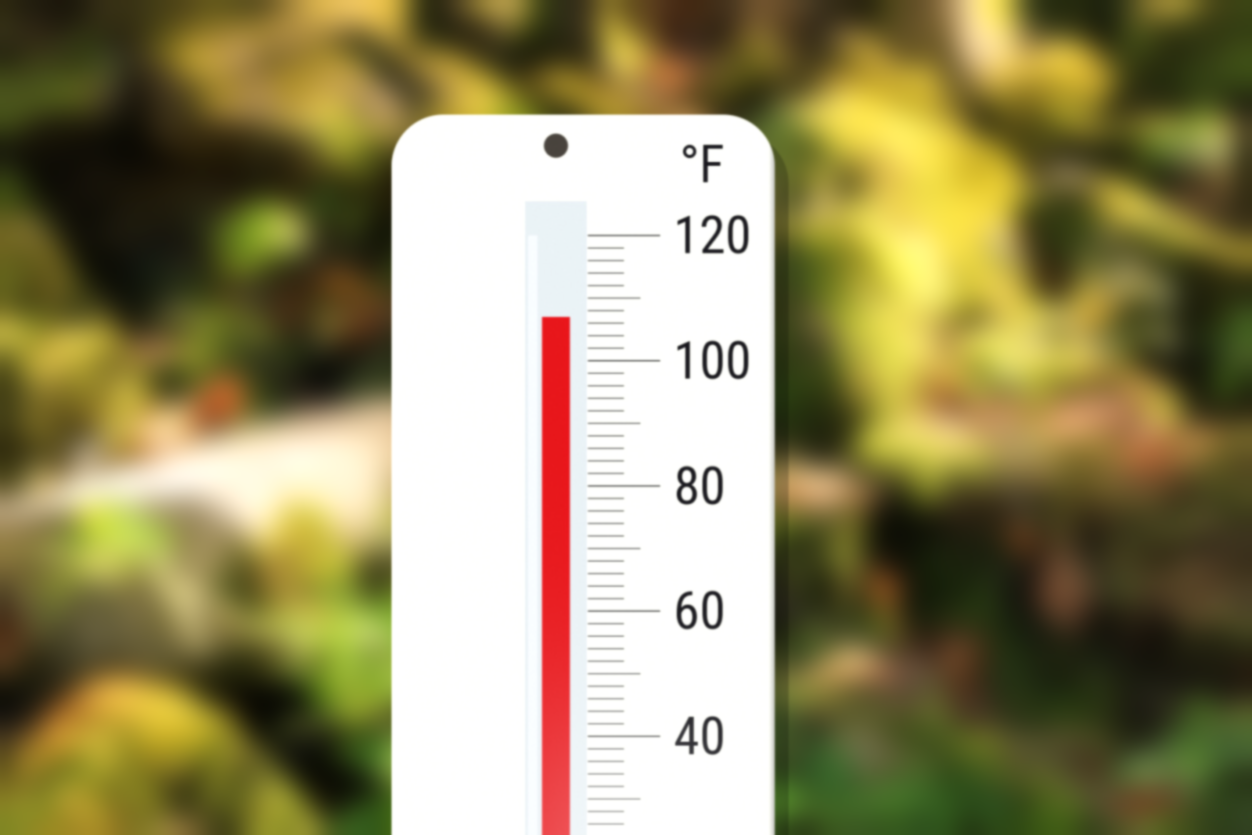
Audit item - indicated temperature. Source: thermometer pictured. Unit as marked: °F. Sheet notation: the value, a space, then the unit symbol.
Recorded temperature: 107 °F
